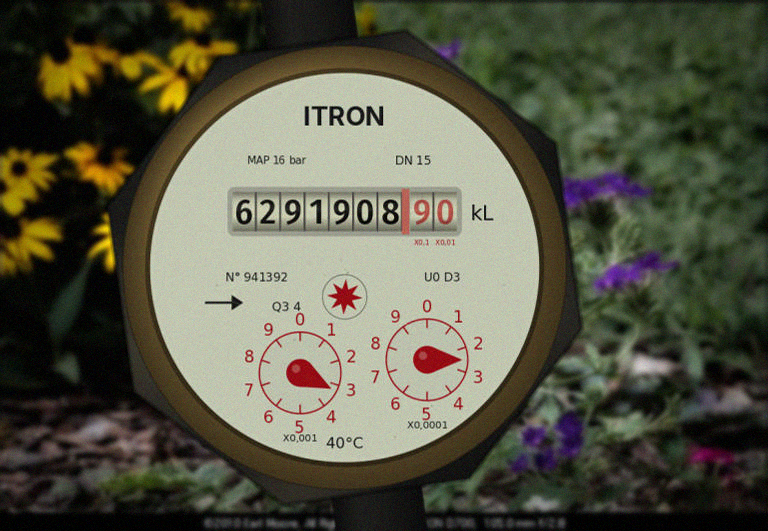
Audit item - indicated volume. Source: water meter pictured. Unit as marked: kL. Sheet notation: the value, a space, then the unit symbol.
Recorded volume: 6291908.9032 kL
